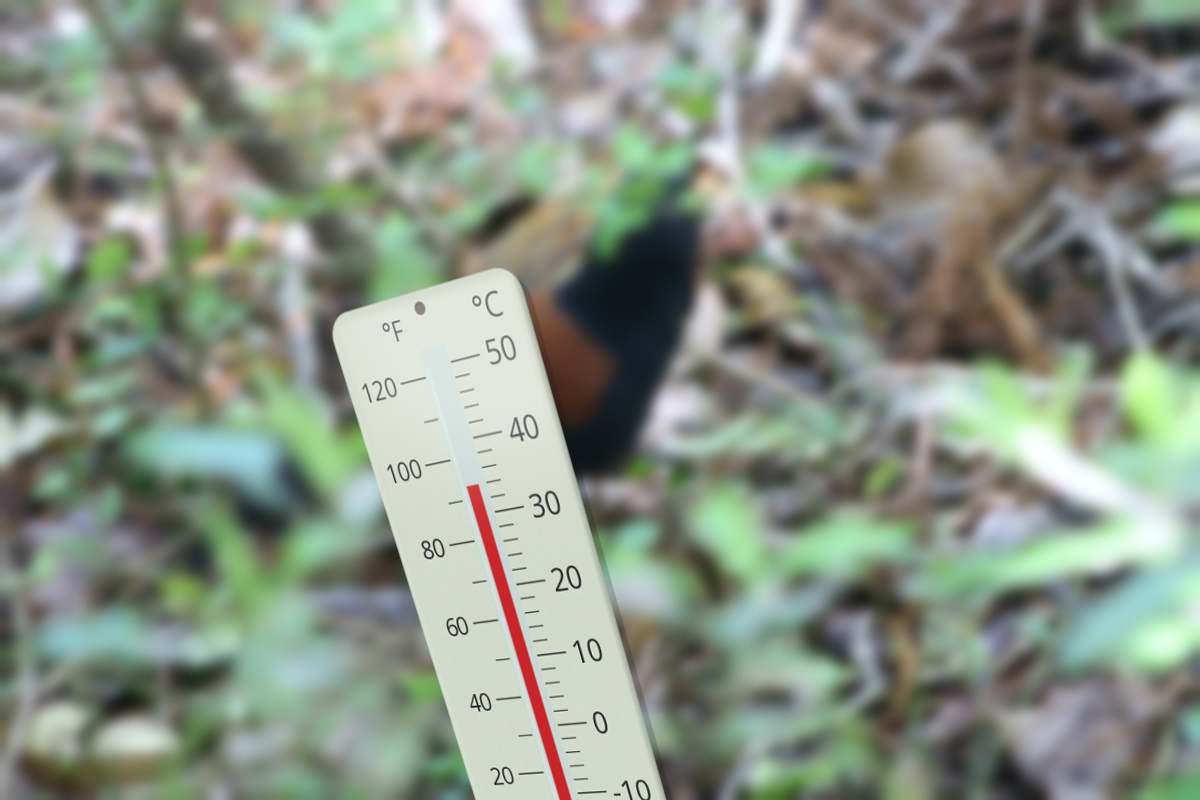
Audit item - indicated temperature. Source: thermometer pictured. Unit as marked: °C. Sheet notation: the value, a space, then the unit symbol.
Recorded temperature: 34 °C
